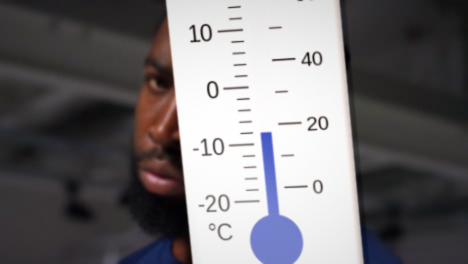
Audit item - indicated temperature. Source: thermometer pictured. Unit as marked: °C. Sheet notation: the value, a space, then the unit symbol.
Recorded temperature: -8 °C
